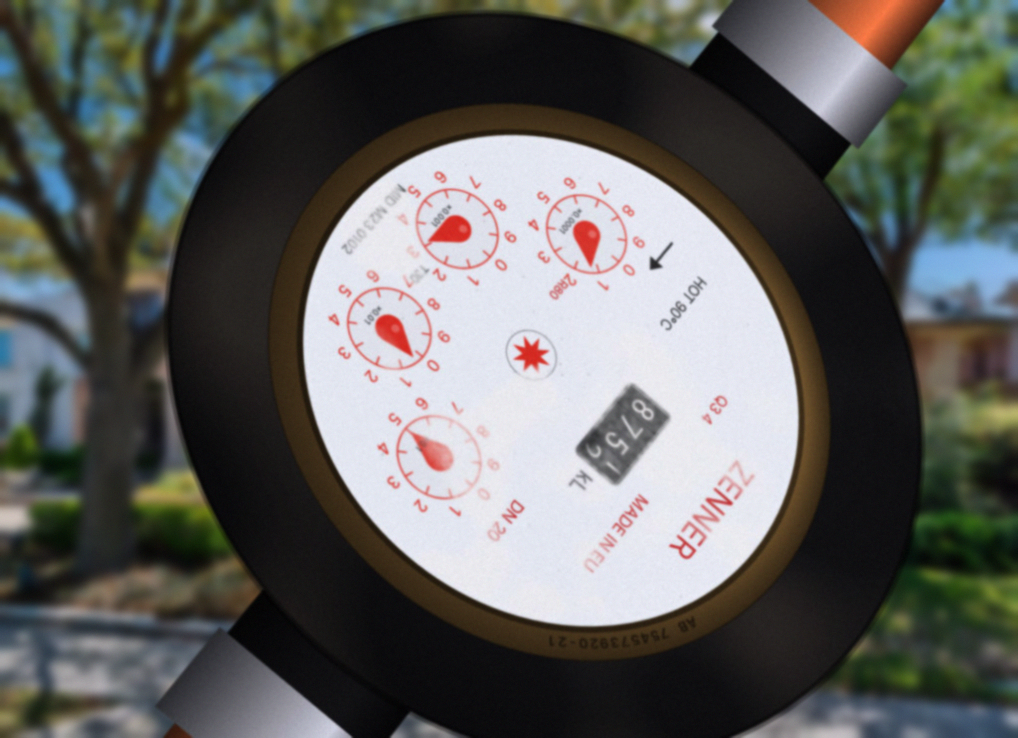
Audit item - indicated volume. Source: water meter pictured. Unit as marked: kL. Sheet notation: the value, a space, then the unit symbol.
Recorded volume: 8751.5031 kL
